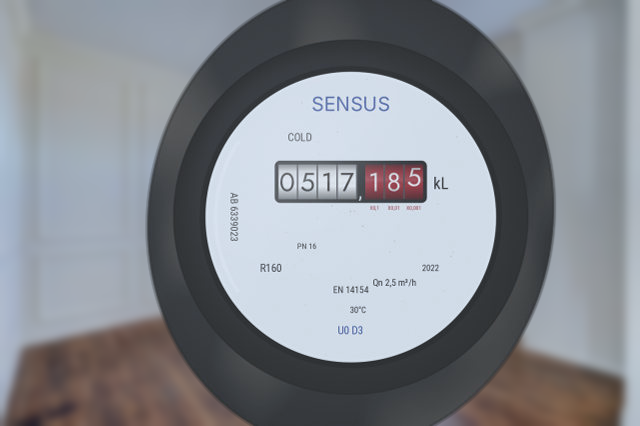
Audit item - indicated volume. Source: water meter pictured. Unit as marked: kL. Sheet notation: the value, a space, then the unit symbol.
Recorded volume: 517.185 kL
